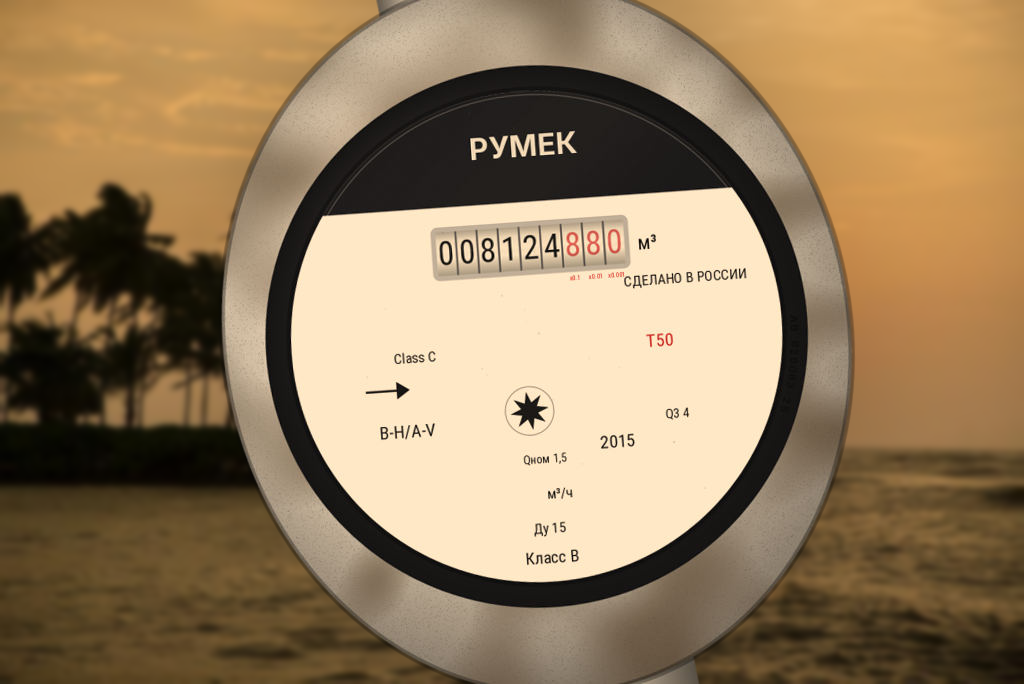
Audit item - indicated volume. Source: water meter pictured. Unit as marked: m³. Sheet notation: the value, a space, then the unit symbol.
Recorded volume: 8124.880 m³
